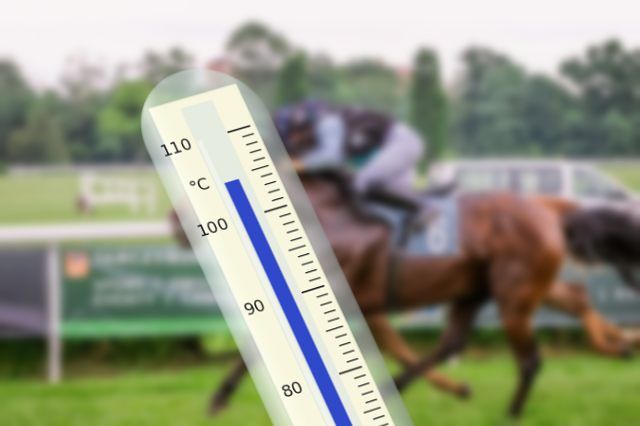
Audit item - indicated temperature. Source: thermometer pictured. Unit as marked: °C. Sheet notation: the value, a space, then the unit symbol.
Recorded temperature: 104.5 °C
